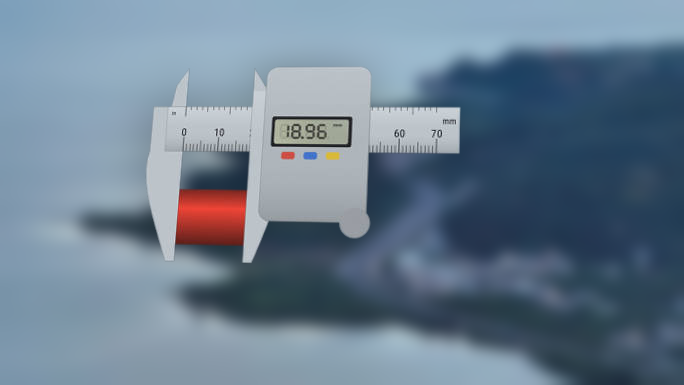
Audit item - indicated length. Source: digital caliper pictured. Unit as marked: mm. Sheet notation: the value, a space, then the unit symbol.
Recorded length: 18.96 mm
